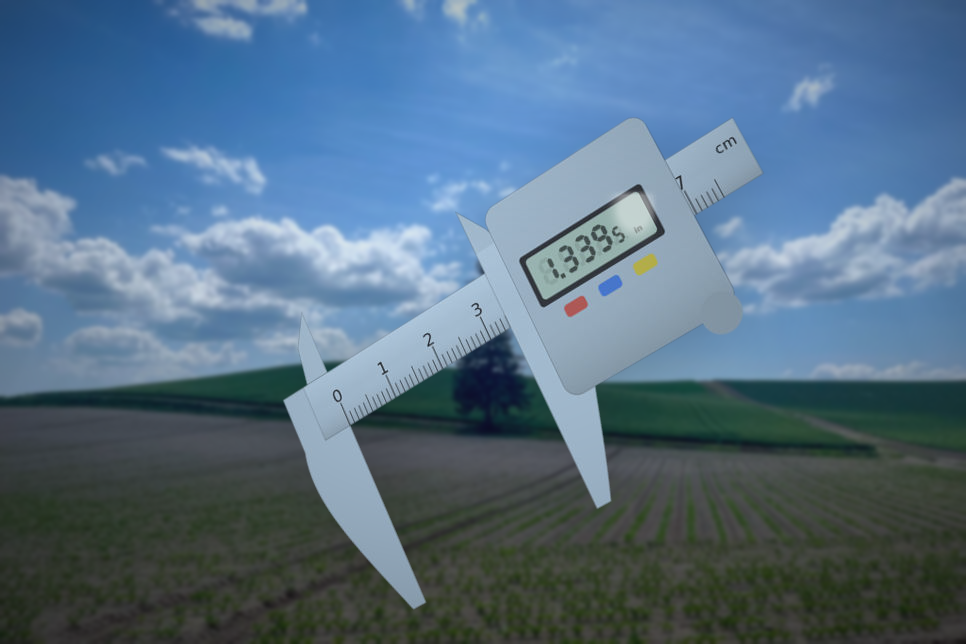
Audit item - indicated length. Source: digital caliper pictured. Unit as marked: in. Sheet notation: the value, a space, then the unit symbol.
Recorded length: 1.3395 in
